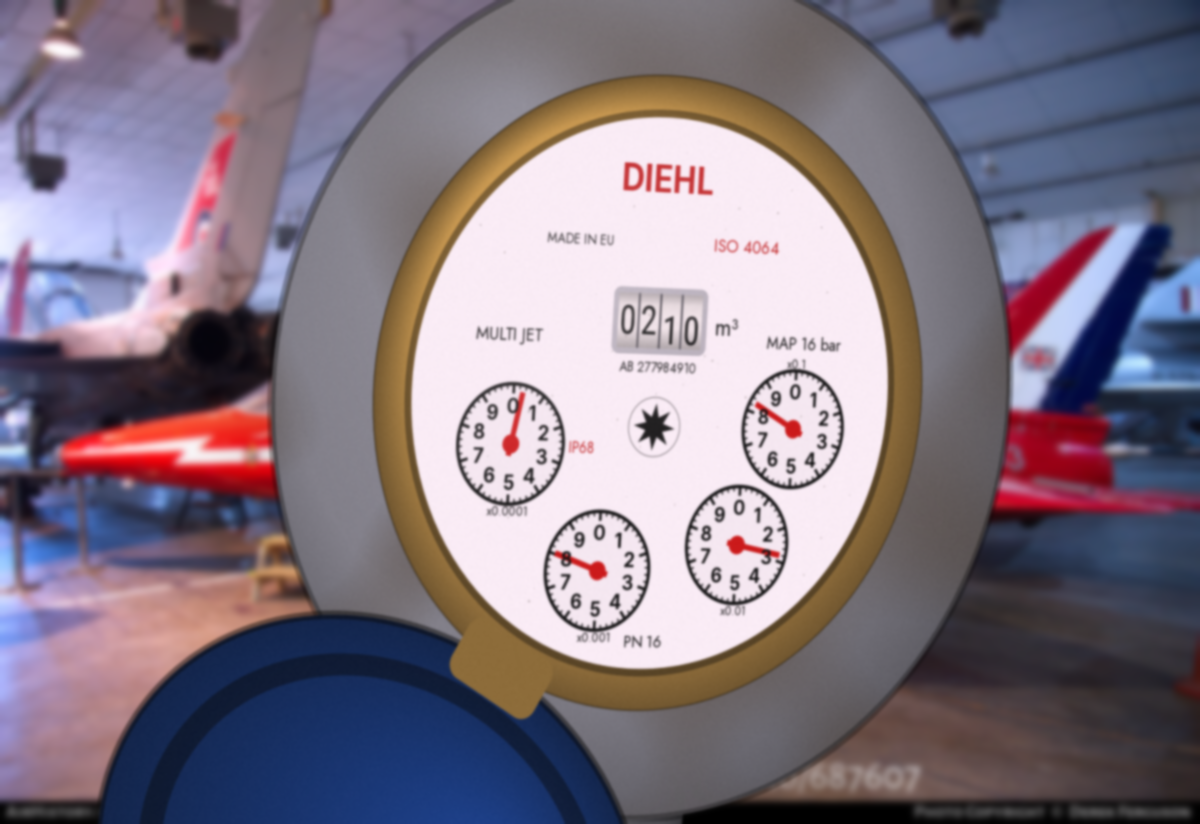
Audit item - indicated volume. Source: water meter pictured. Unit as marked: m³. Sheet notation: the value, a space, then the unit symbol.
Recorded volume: 209.8280 m³
